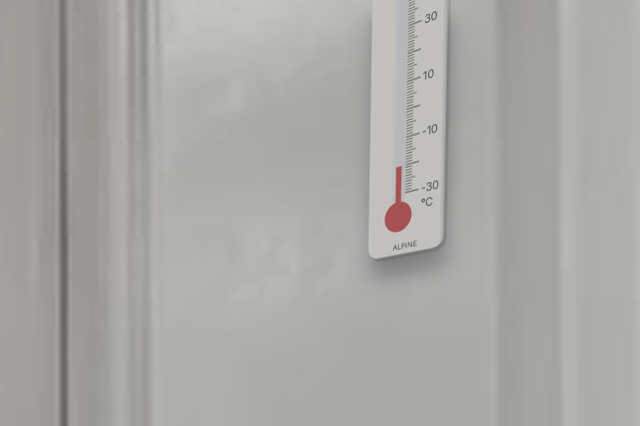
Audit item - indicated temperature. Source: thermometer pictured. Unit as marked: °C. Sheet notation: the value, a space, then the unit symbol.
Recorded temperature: -20 °C
